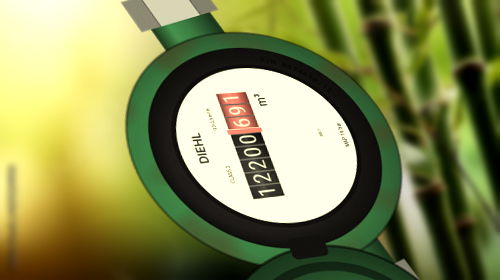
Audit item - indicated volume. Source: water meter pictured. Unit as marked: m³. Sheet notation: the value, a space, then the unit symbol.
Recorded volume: 12200.691 m³
